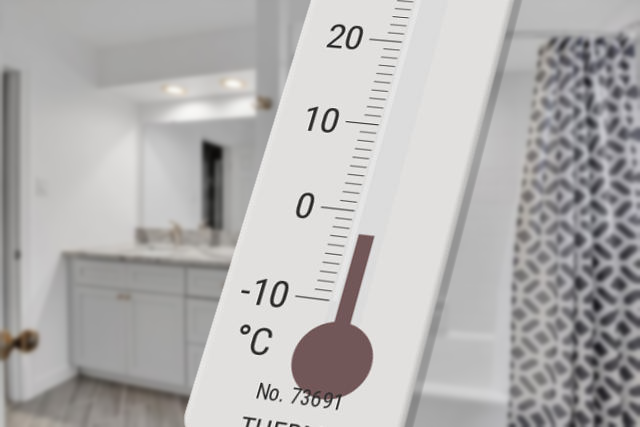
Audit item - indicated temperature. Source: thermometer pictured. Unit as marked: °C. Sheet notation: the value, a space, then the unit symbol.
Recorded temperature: -2.5 °C
